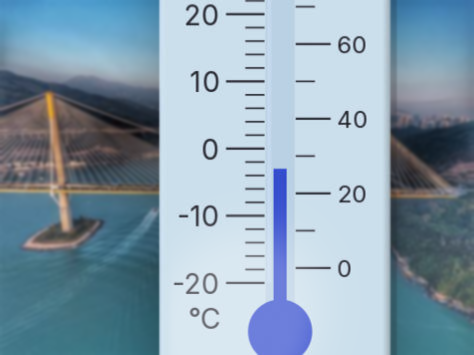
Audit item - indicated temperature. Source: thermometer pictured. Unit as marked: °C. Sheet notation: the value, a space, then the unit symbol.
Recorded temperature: -3 °C
